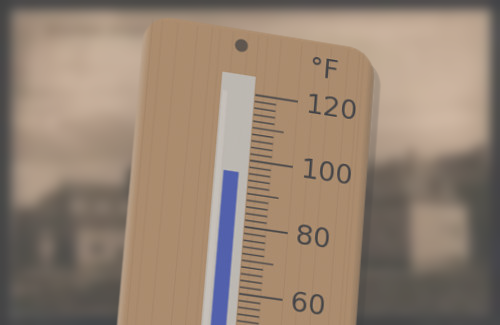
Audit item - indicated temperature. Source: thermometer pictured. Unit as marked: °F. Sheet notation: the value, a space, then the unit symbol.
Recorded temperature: 96 °F
